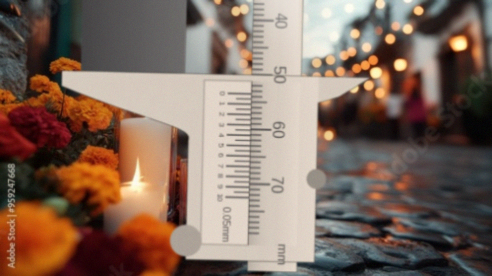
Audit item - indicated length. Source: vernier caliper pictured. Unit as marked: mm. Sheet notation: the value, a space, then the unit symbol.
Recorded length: 53.5 mm
